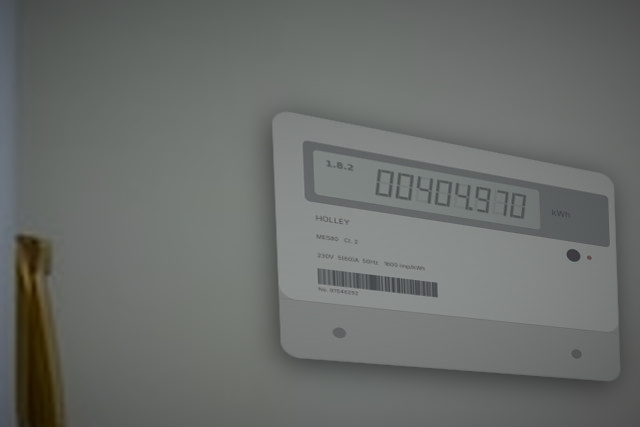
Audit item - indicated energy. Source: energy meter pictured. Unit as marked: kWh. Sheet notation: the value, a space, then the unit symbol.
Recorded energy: 404.970 kWh
